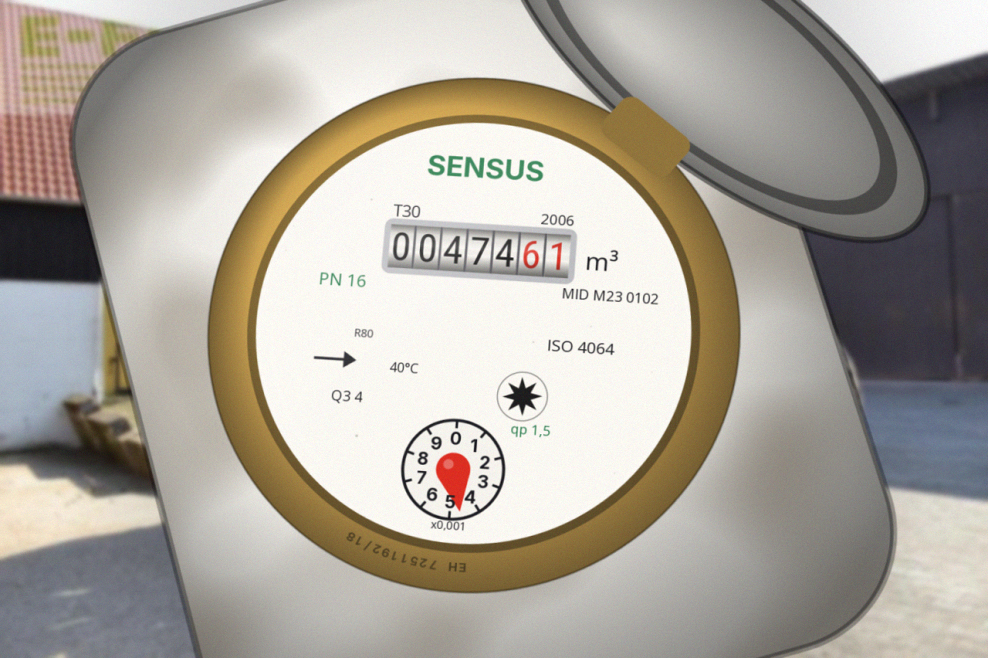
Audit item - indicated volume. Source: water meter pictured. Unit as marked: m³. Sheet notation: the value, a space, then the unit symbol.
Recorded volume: 474.614 m³
